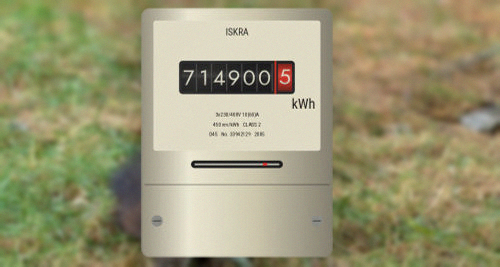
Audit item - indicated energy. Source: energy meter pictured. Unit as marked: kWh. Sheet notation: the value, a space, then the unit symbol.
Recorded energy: 714900.5 kWh
